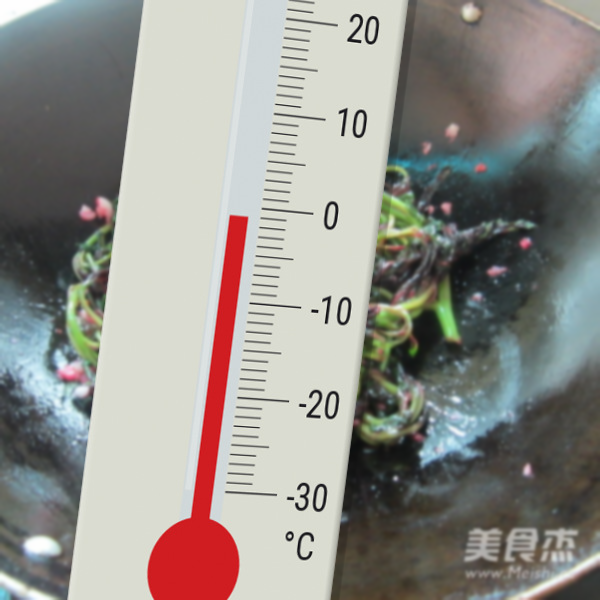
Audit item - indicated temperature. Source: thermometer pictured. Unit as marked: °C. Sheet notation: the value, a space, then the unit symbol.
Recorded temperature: -1 °C
